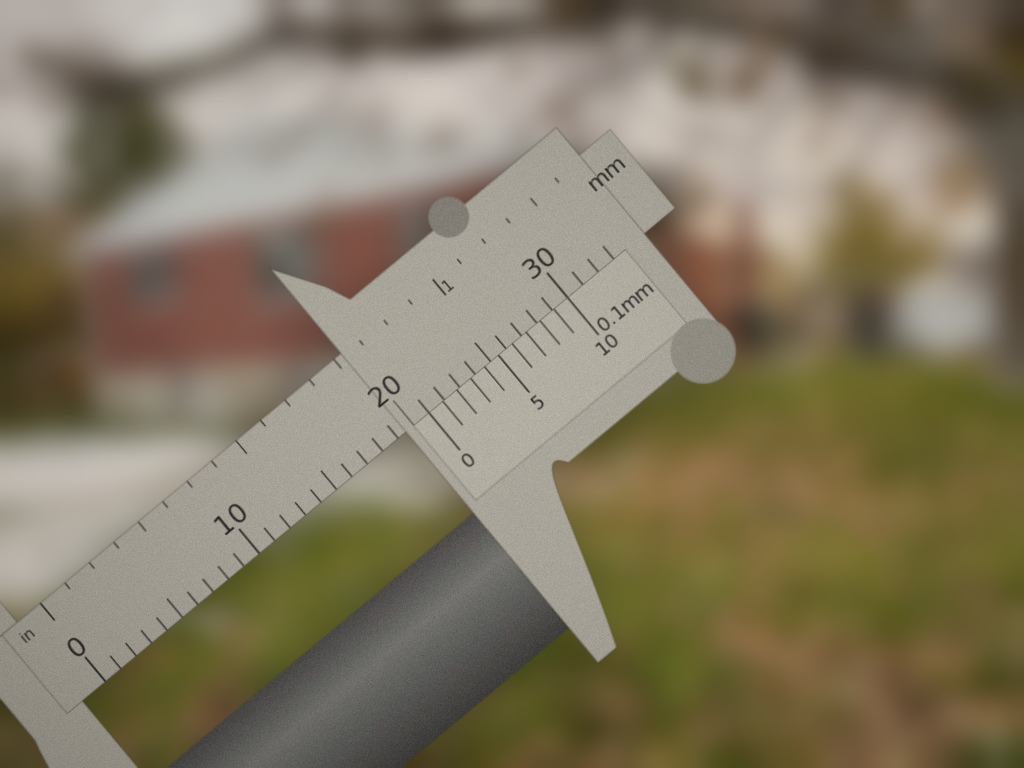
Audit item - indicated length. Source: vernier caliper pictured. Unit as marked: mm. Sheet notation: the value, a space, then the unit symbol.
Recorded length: 21.0 mm
